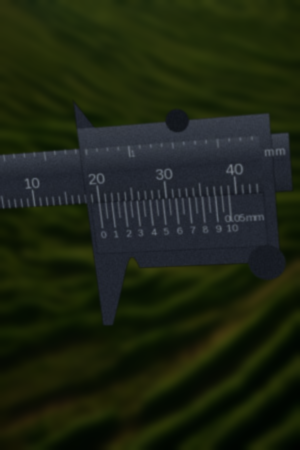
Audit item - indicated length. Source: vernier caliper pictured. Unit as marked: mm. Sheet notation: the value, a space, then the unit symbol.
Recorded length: 20.0 mm
